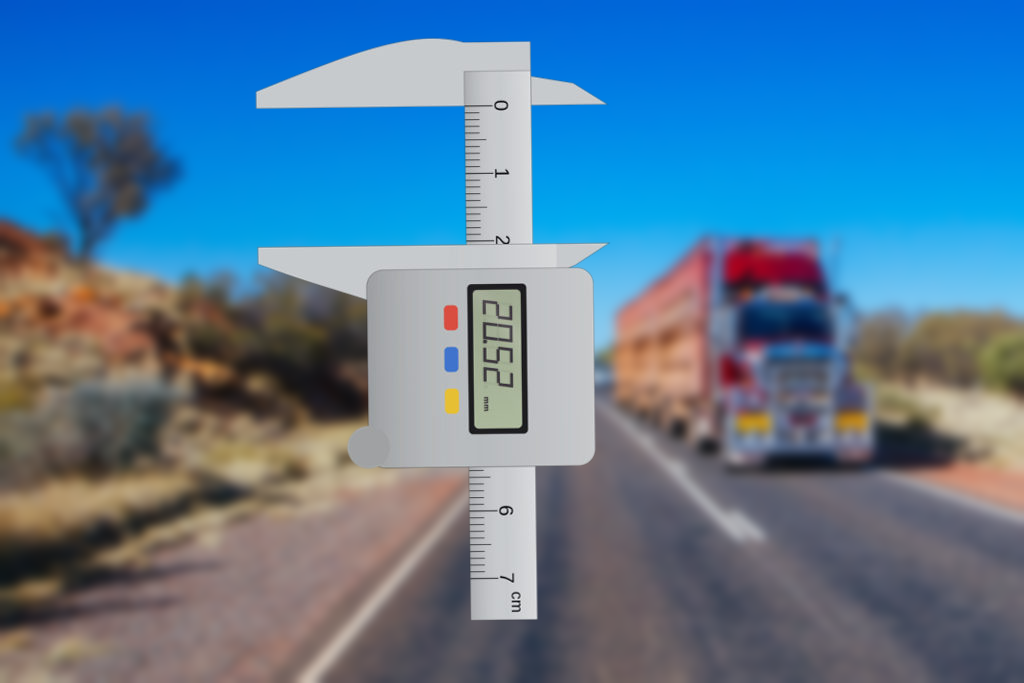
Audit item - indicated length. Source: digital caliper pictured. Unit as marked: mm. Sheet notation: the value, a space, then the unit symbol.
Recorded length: 20.52 mm
